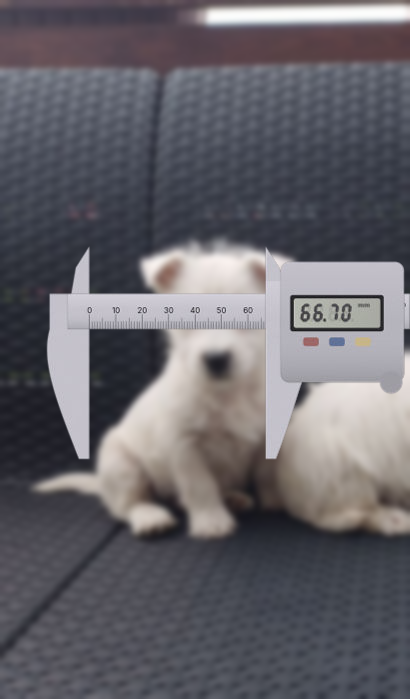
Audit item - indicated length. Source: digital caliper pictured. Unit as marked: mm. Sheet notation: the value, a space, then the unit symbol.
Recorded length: 66.70 mm
